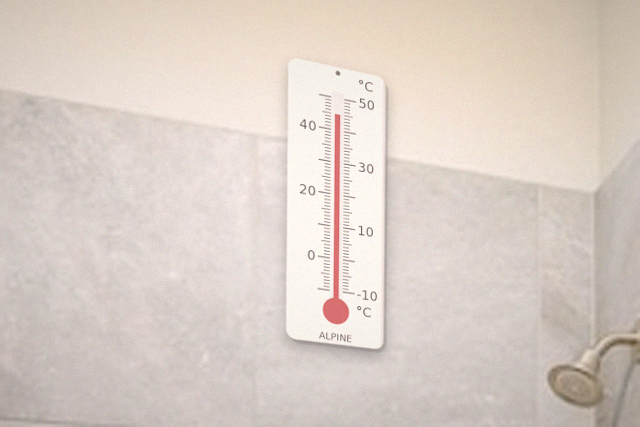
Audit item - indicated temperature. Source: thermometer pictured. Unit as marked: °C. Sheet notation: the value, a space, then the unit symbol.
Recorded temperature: 45 °C
